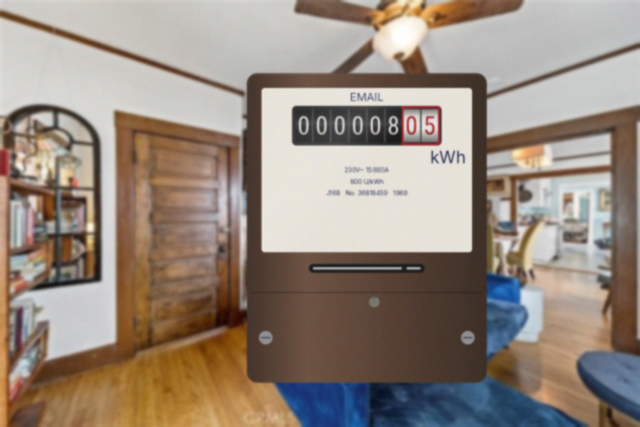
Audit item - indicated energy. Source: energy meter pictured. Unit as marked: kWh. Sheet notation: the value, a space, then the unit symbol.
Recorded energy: 8.05 kWh
